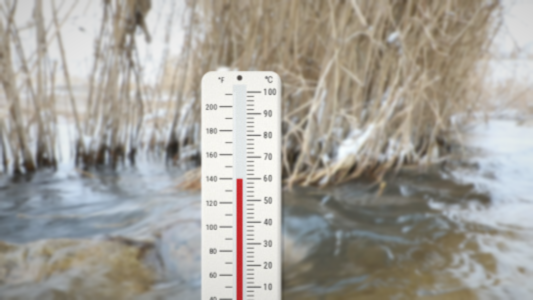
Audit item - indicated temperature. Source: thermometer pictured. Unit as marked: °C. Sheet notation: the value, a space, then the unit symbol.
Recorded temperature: 60 °C
